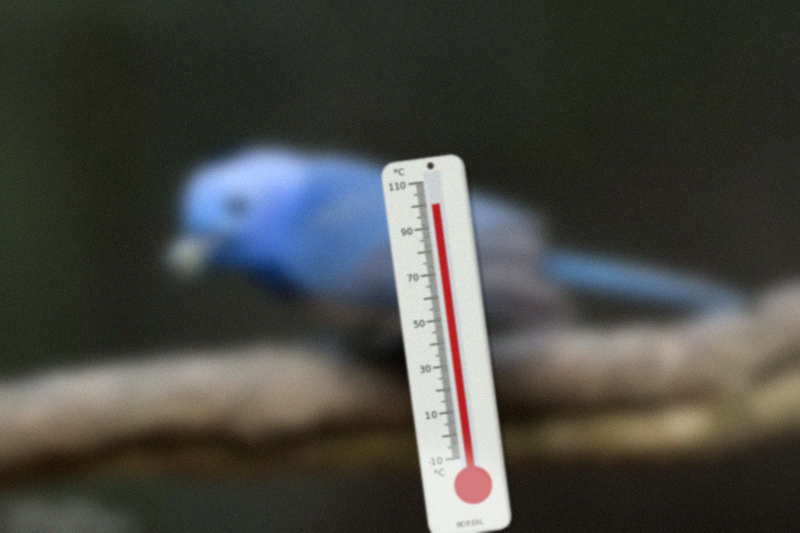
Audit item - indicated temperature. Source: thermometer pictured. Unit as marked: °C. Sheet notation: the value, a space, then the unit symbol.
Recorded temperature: 100 °C
